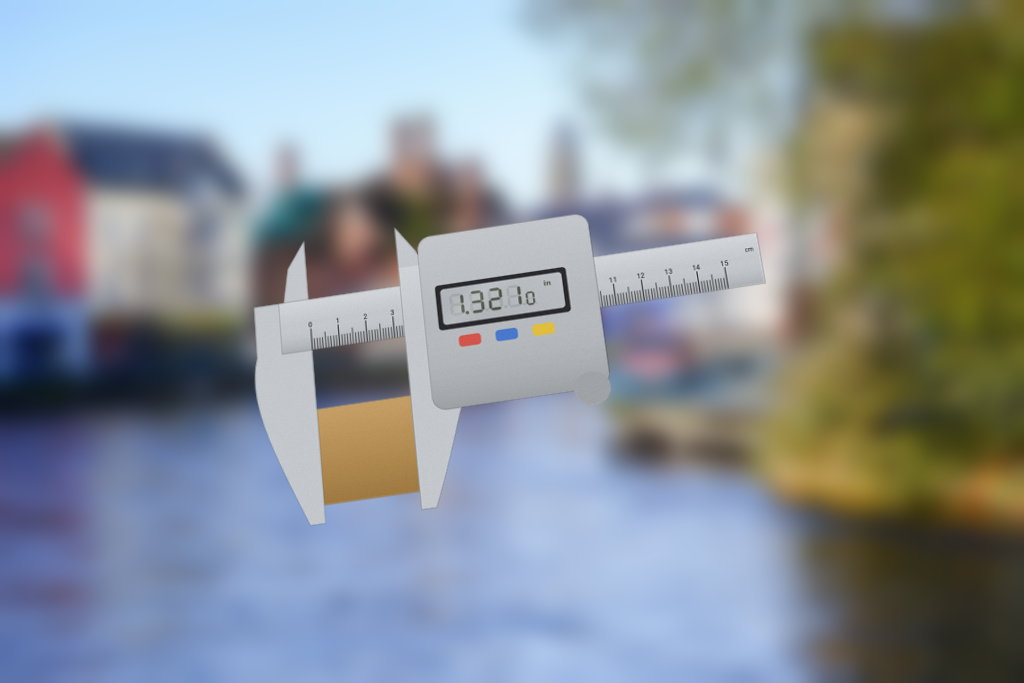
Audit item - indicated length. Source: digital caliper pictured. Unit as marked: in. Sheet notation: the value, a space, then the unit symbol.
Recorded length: 1.3210 in
